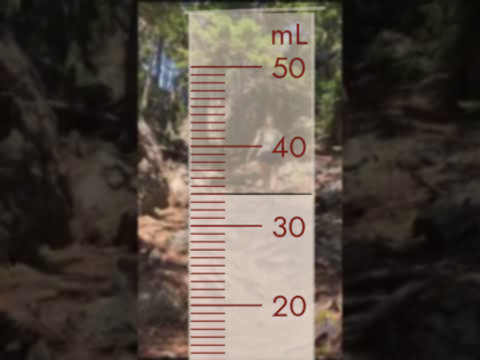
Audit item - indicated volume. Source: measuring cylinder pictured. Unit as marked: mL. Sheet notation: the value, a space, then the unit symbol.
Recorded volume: 34 mL
